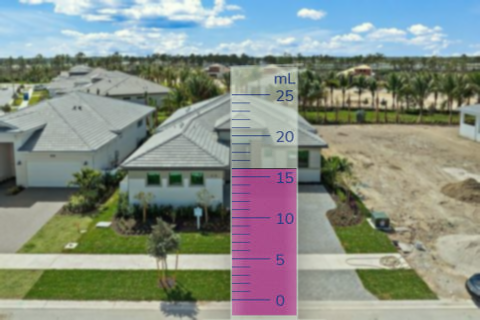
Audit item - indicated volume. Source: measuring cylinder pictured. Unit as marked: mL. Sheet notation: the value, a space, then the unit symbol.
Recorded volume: 16 mL
